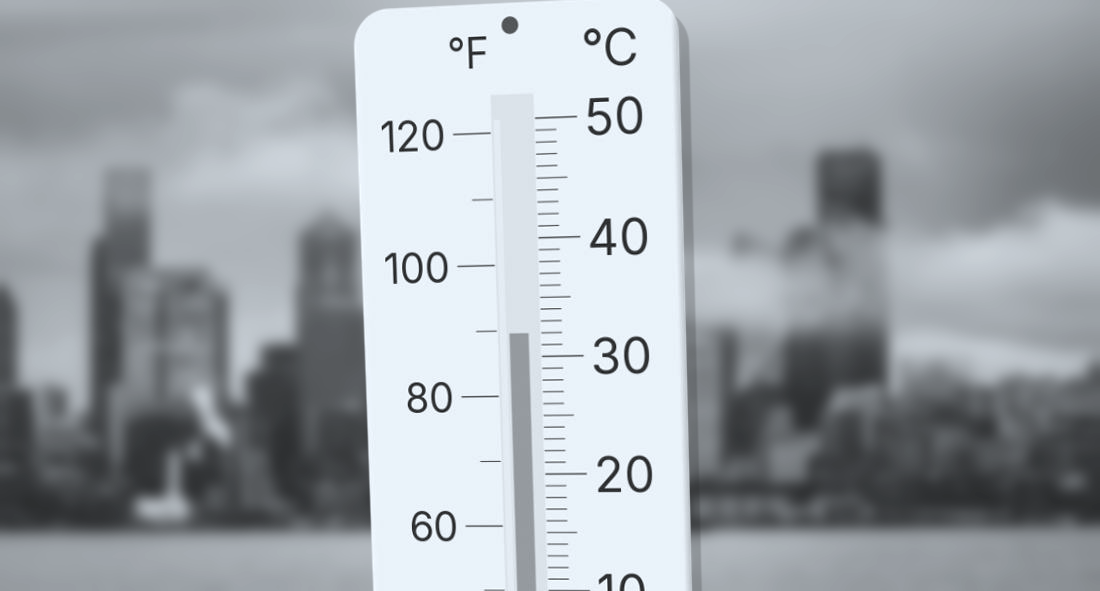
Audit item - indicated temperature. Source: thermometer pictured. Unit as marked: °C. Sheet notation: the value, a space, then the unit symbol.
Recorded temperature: 32 °C
